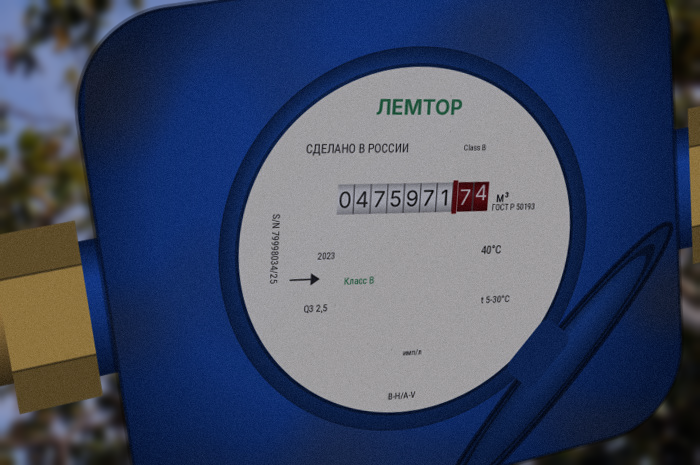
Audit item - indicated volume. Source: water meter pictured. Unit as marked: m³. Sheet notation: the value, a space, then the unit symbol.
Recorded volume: 475971.74 m³
